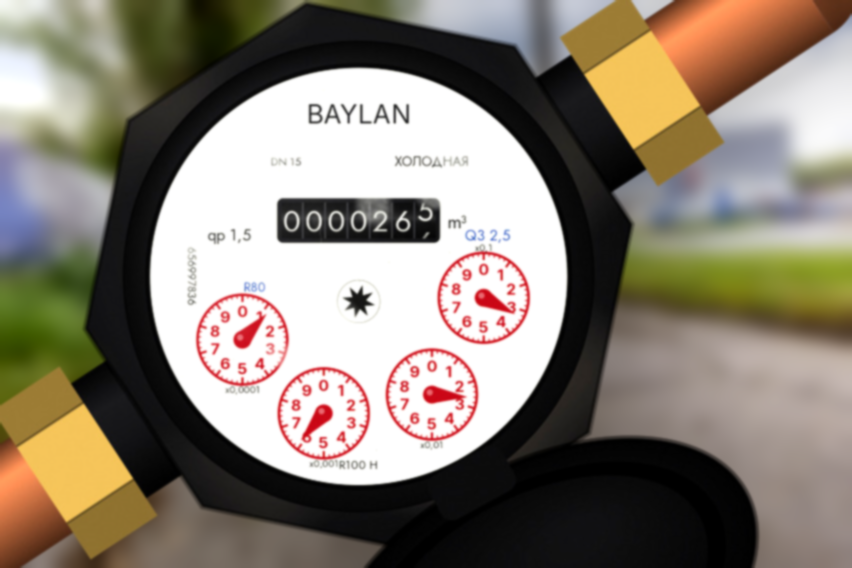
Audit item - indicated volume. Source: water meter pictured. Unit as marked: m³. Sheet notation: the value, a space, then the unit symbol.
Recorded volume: 265.3261 m³
